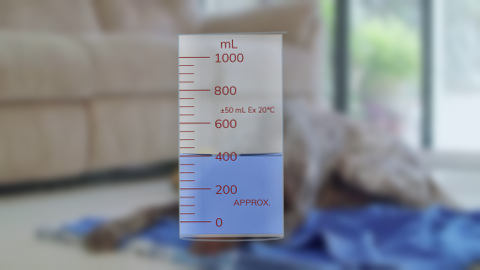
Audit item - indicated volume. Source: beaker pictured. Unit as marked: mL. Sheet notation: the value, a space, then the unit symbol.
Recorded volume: 400 mL
